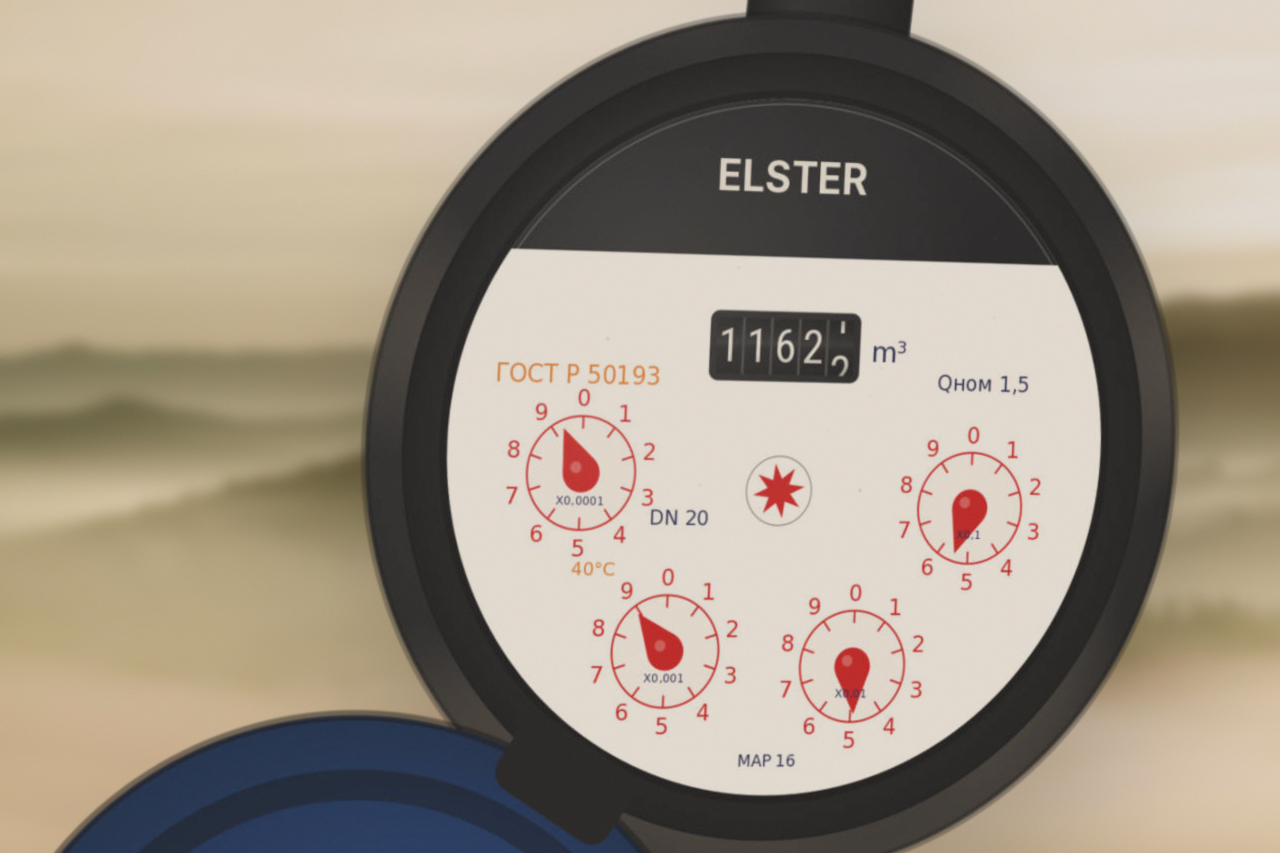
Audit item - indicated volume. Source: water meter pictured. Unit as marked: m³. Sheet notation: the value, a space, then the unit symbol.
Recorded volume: 11621.5489 m³
